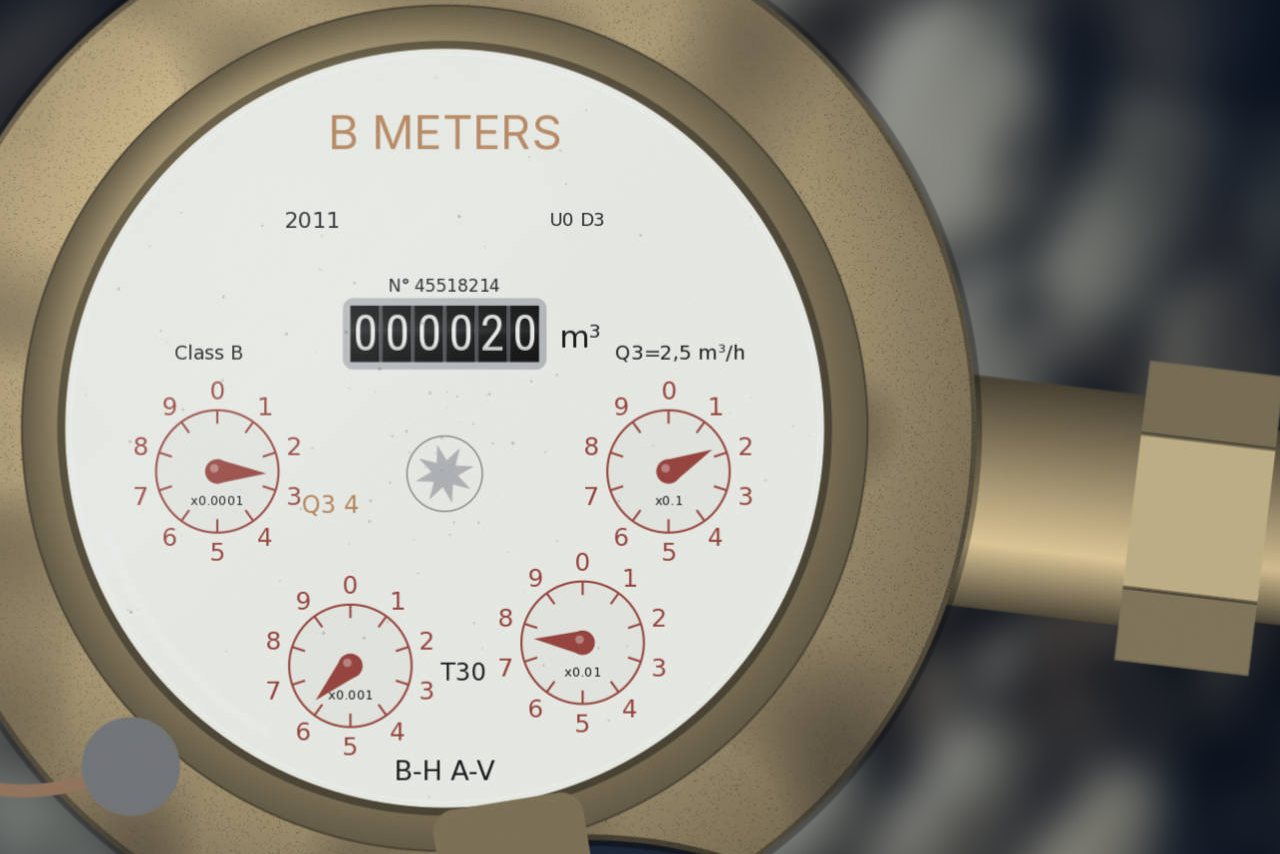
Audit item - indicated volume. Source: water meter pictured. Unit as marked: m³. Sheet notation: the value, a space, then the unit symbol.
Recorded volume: 20.1762 m³
